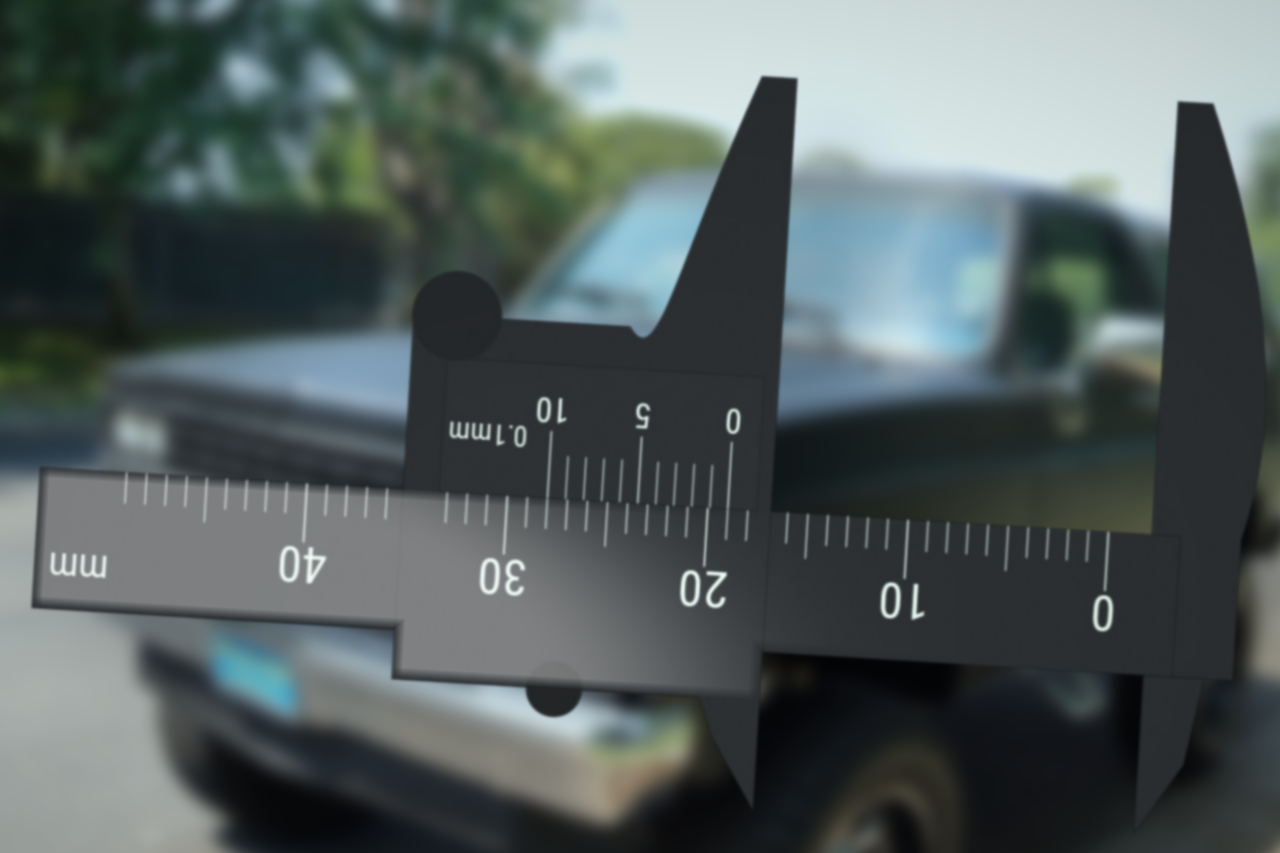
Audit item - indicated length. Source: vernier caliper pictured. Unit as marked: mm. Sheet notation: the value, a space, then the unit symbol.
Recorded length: 19.0 mm
